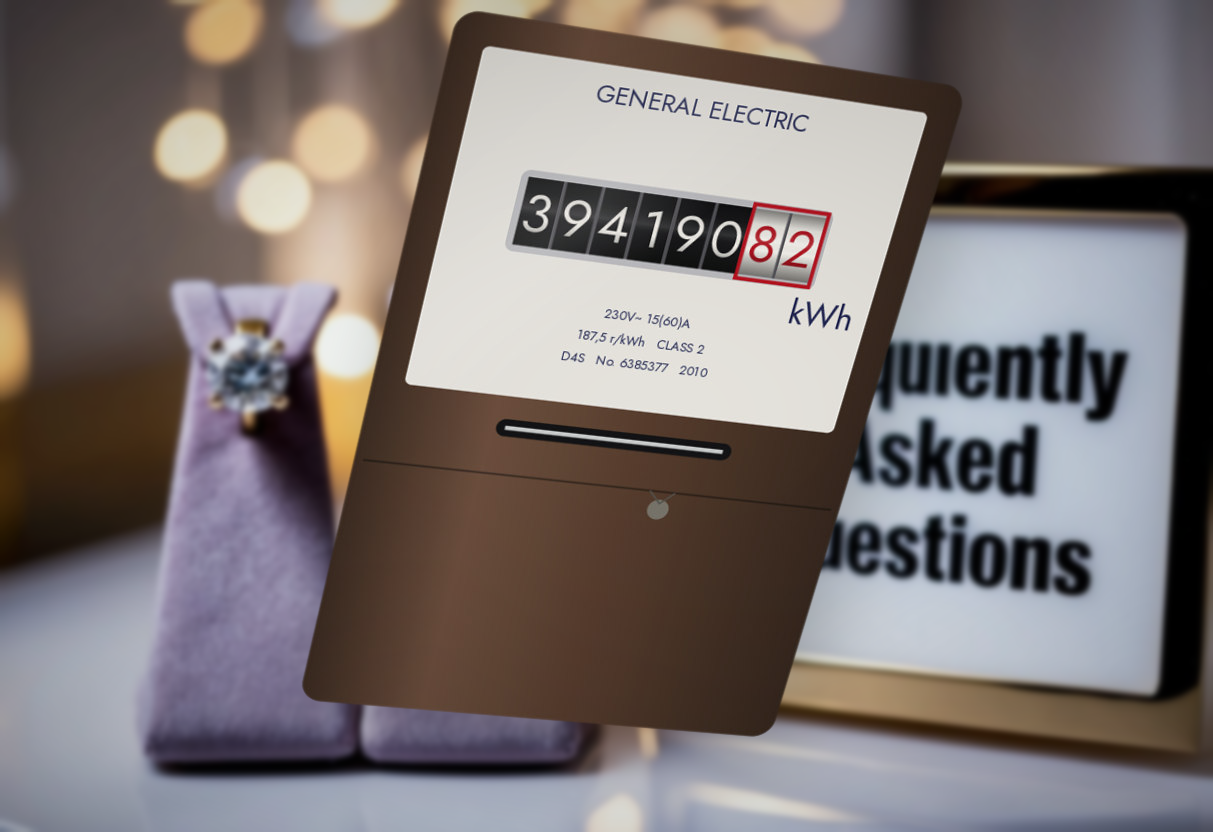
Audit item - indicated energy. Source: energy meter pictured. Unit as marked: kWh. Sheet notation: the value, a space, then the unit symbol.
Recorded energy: 394190.82 kWh
